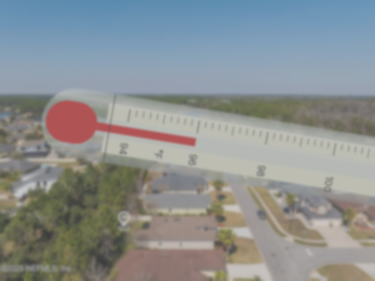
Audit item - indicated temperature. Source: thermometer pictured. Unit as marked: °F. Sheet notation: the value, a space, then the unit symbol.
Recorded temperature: 96 °F
